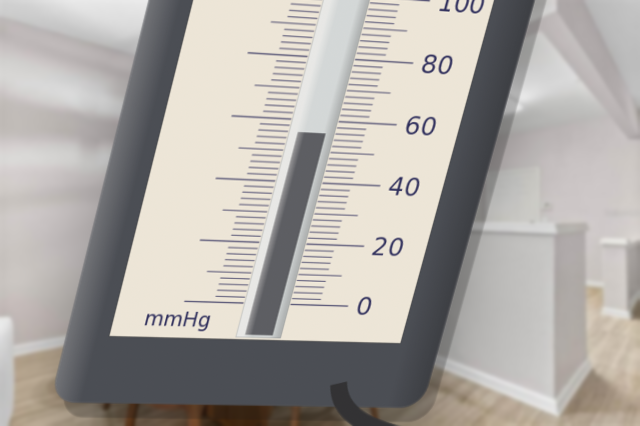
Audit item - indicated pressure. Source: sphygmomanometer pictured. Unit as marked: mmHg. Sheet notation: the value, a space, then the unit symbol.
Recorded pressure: 56 mmHg
